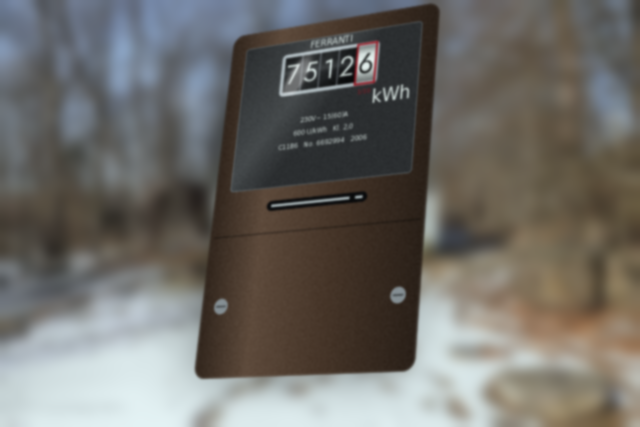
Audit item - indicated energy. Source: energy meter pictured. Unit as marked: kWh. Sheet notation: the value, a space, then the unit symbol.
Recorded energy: 7512.6 kWh
